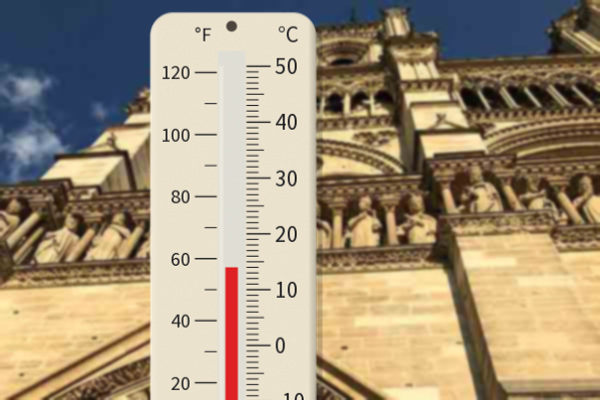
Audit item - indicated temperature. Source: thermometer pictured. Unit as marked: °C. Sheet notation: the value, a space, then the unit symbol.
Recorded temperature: 14 °C
